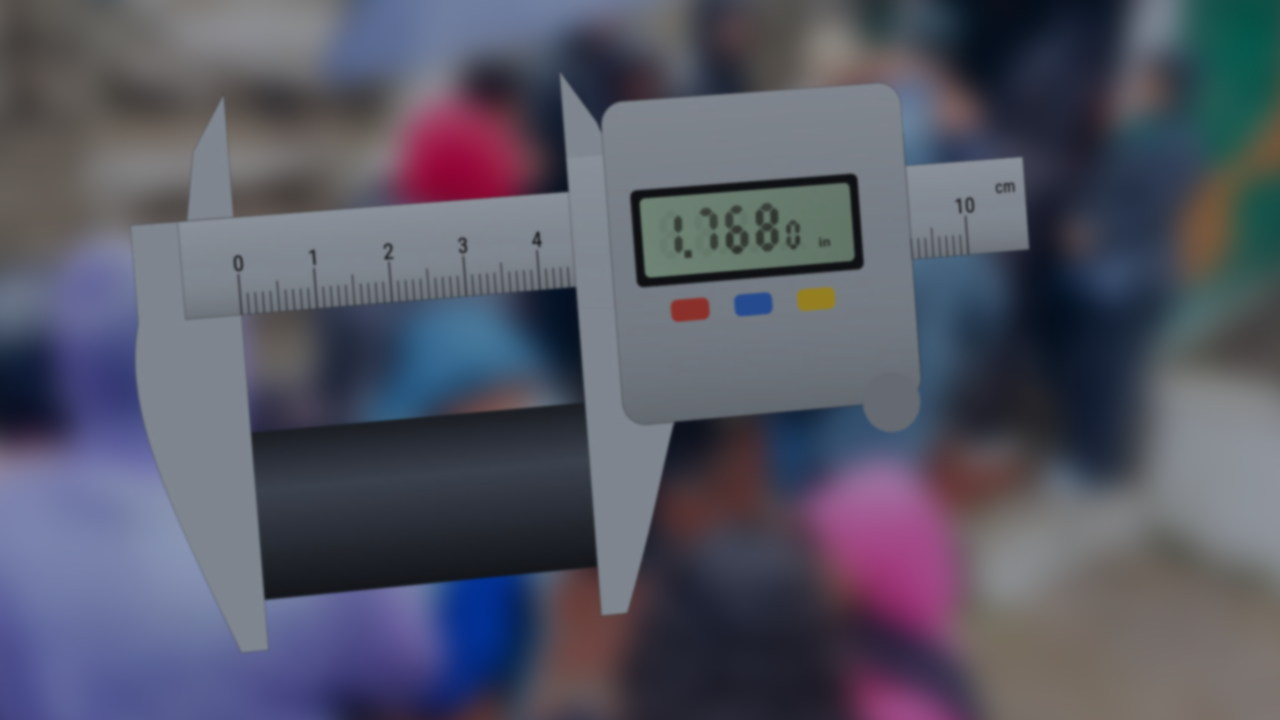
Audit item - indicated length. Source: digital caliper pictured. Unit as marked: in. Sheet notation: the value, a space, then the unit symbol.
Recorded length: 1.7680 in
